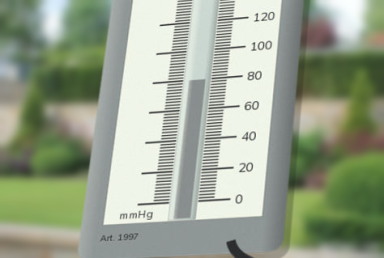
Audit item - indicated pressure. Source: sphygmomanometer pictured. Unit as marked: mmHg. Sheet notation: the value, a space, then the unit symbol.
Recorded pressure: 80 mmHg
